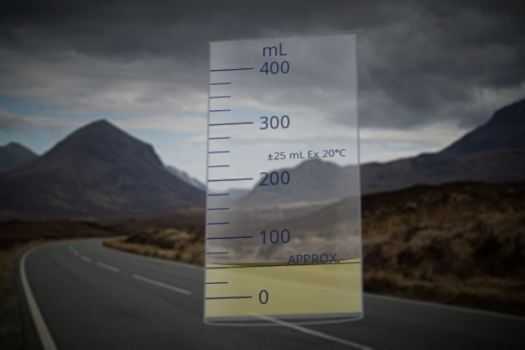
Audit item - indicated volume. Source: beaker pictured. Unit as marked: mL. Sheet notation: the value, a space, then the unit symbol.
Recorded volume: 50 mL
